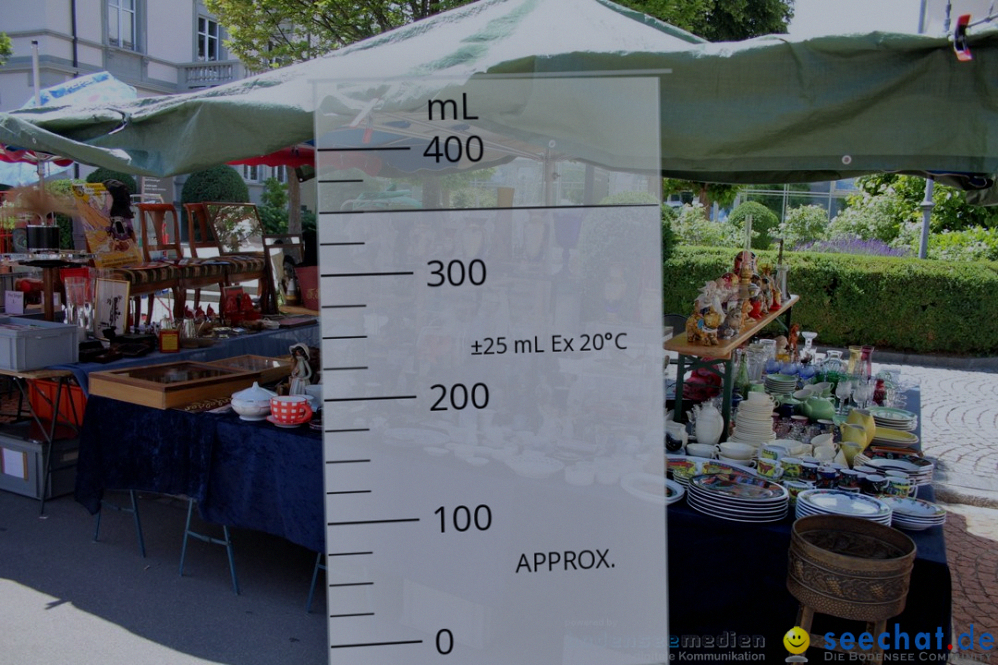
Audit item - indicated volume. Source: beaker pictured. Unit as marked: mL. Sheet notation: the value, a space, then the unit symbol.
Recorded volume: 350 mL
